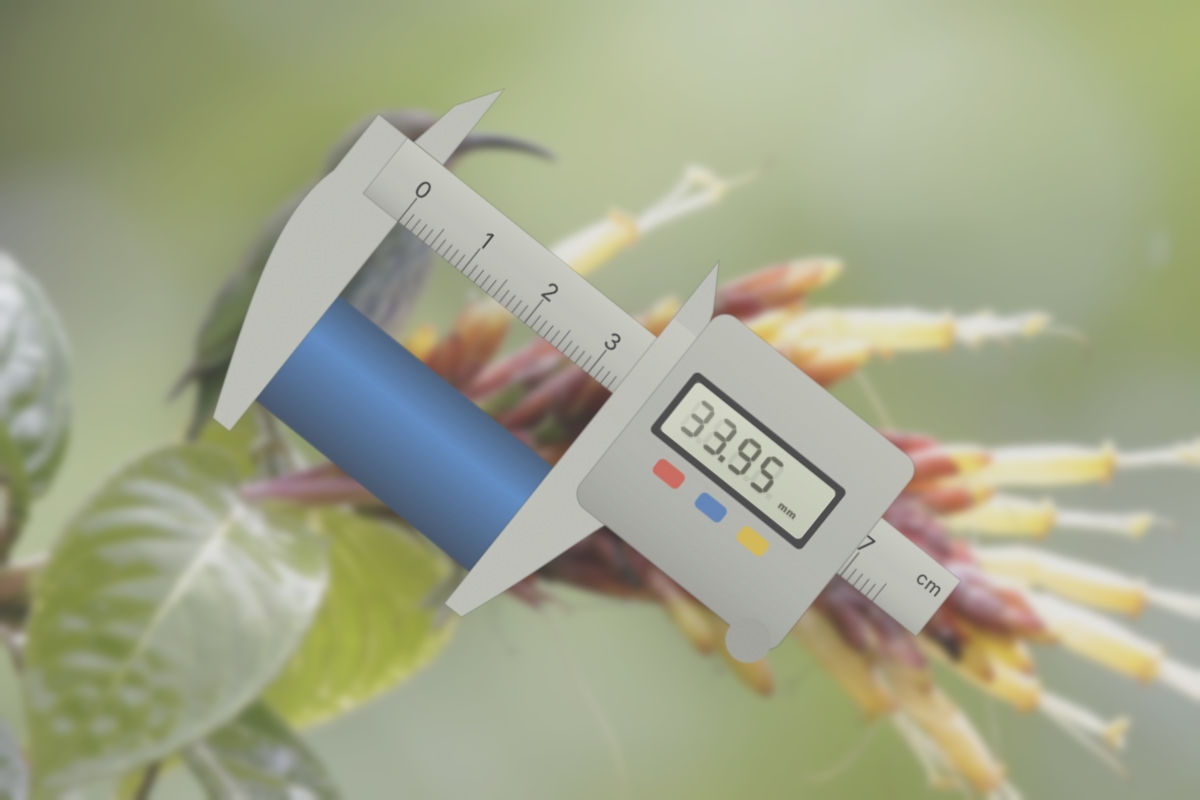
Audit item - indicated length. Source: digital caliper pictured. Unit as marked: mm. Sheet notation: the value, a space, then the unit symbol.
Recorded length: 33.95 mm
